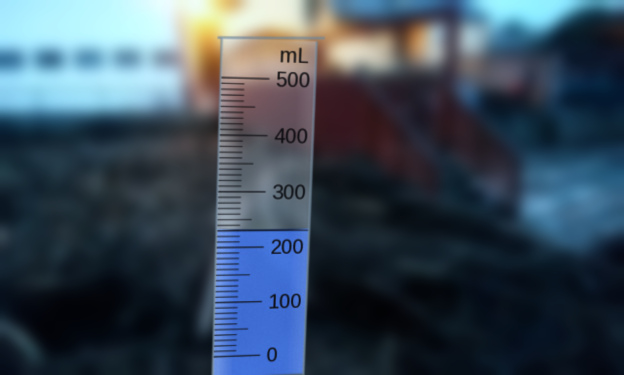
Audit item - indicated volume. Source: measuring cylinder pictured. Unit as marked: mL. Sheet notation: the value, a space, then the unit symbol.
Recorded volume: 230 mL
